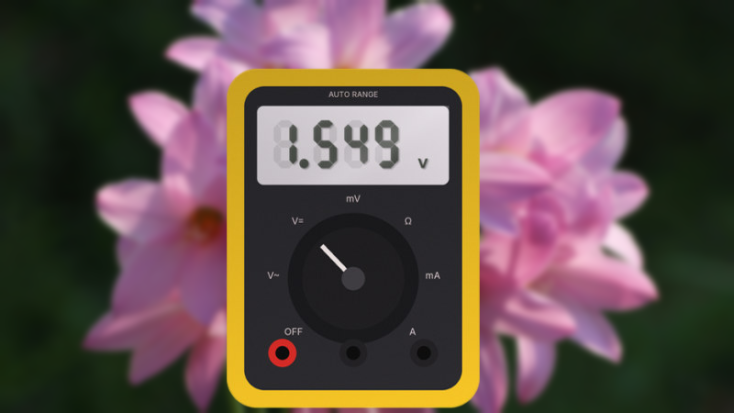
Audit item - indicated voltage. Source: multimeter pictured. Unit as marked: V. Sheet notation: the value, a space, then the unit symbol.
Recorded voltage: 1.549 V
